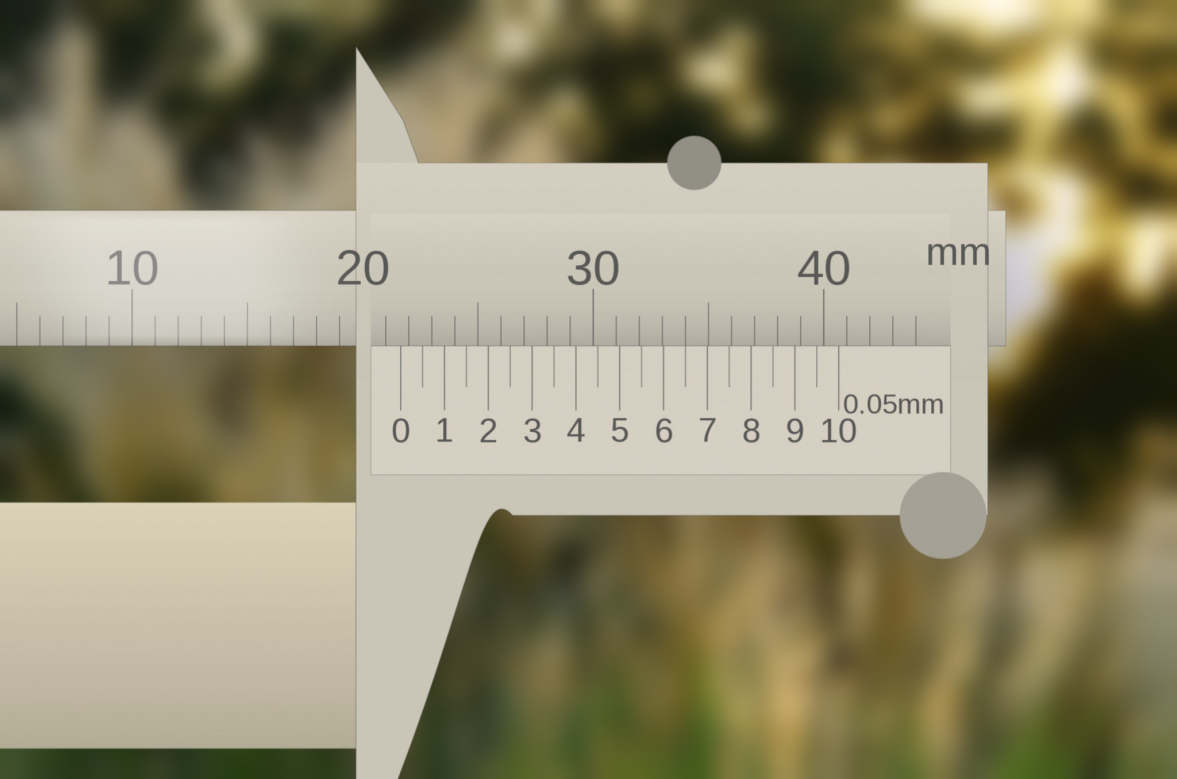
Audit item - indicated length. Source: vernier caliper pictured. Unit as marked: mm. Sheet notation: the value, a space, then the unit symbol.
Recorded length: 21.65 mm
